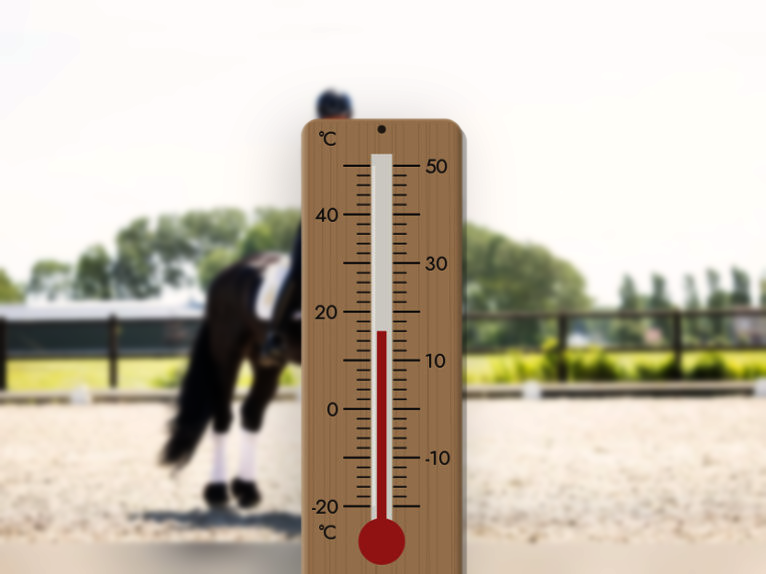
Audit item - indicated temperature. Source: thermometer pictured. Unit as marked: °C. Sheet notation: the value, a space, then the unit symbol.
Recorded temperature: 16 °C
